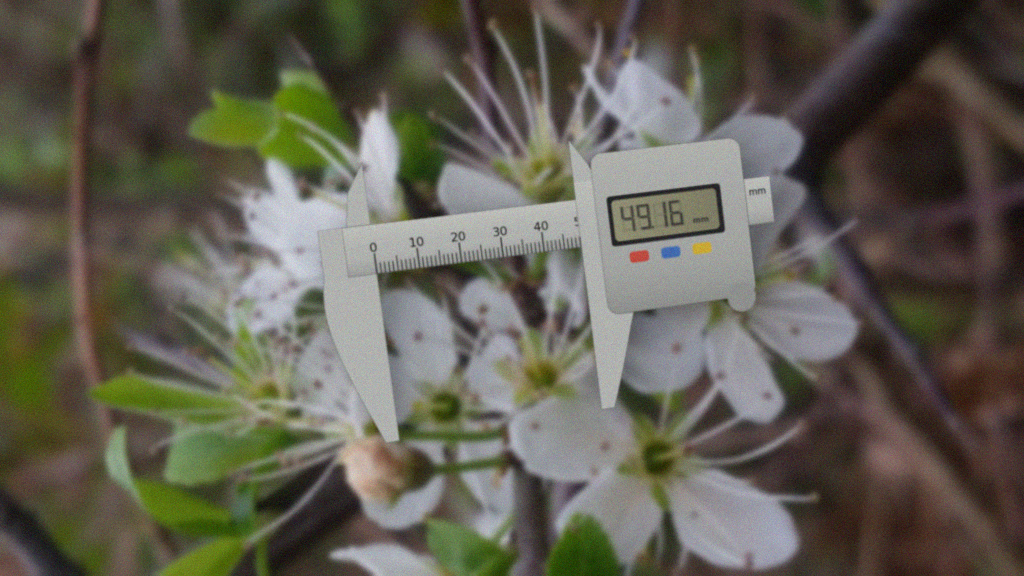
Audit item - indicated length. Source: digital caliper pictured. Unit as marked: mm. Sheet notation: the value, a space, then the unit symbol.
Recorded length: 49.16 mm
